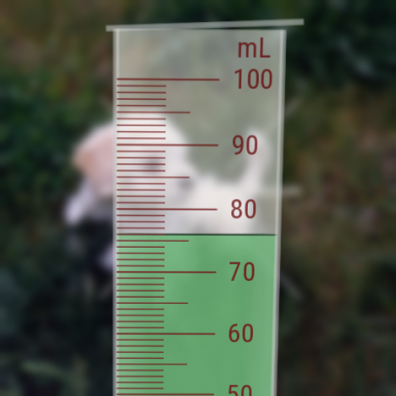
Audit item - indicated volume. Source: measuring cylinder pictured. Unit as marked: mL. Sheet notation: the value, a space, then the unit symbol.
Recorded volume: 76 mL
